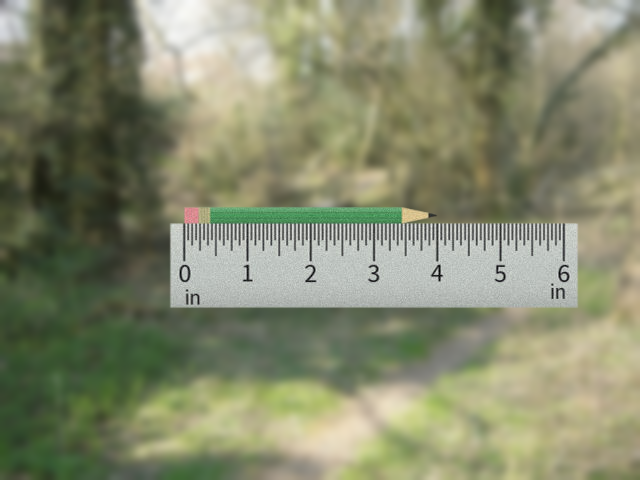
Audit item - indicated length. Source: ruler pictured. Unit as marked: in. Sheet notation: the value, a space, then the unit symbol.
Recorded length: 4 in
